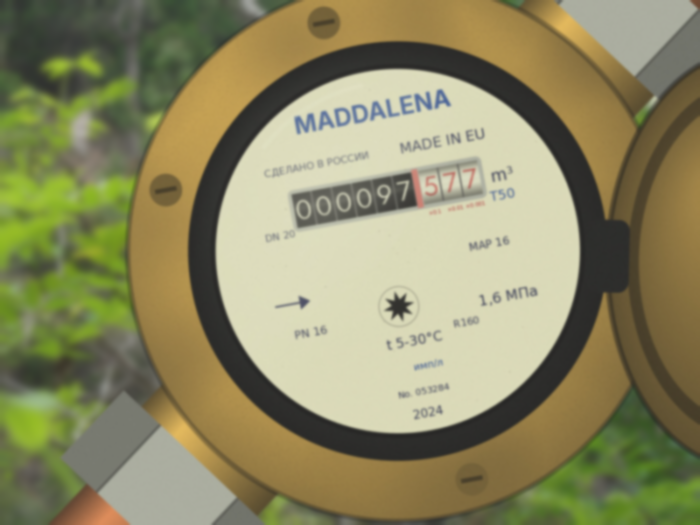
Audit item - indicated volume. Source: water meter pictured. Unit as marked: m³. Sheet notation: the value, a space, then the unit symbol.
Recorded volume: 97.577 m³
